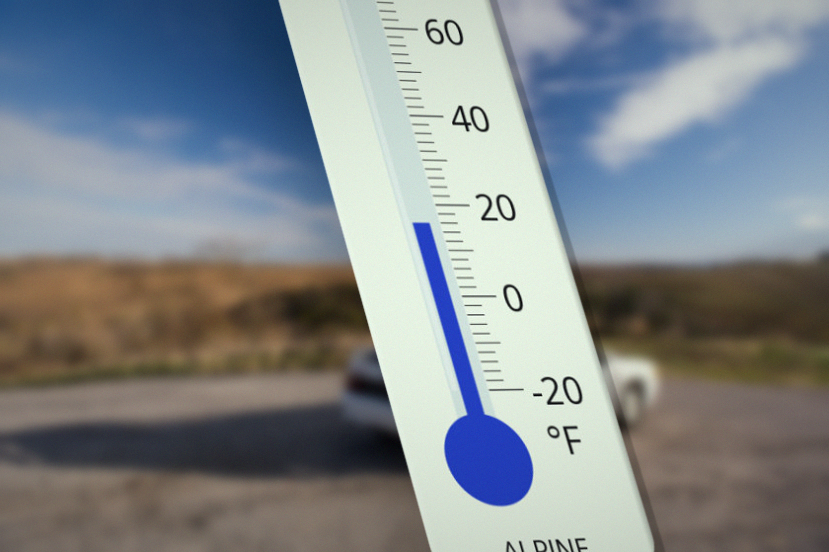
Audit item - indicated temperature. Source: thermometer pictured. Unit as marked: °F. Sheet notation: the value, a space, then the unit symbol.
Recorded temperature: 16 °F
